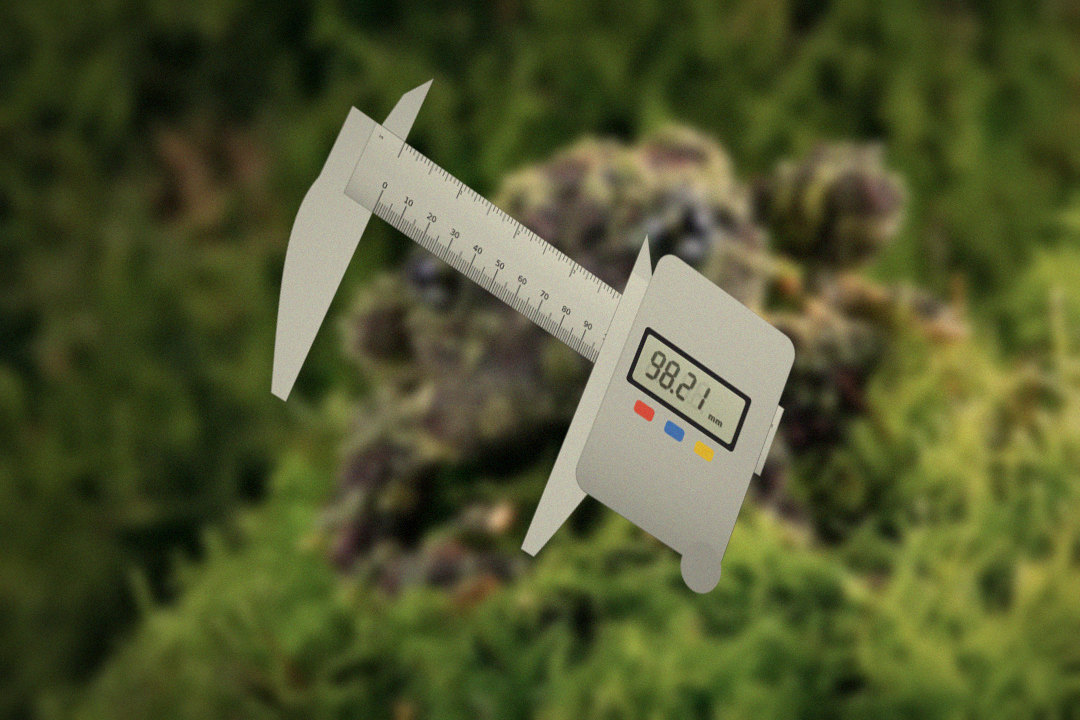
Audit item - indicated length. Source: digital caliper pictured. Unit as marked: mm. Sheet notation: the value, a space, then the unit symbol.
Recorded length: 98.21 mm
